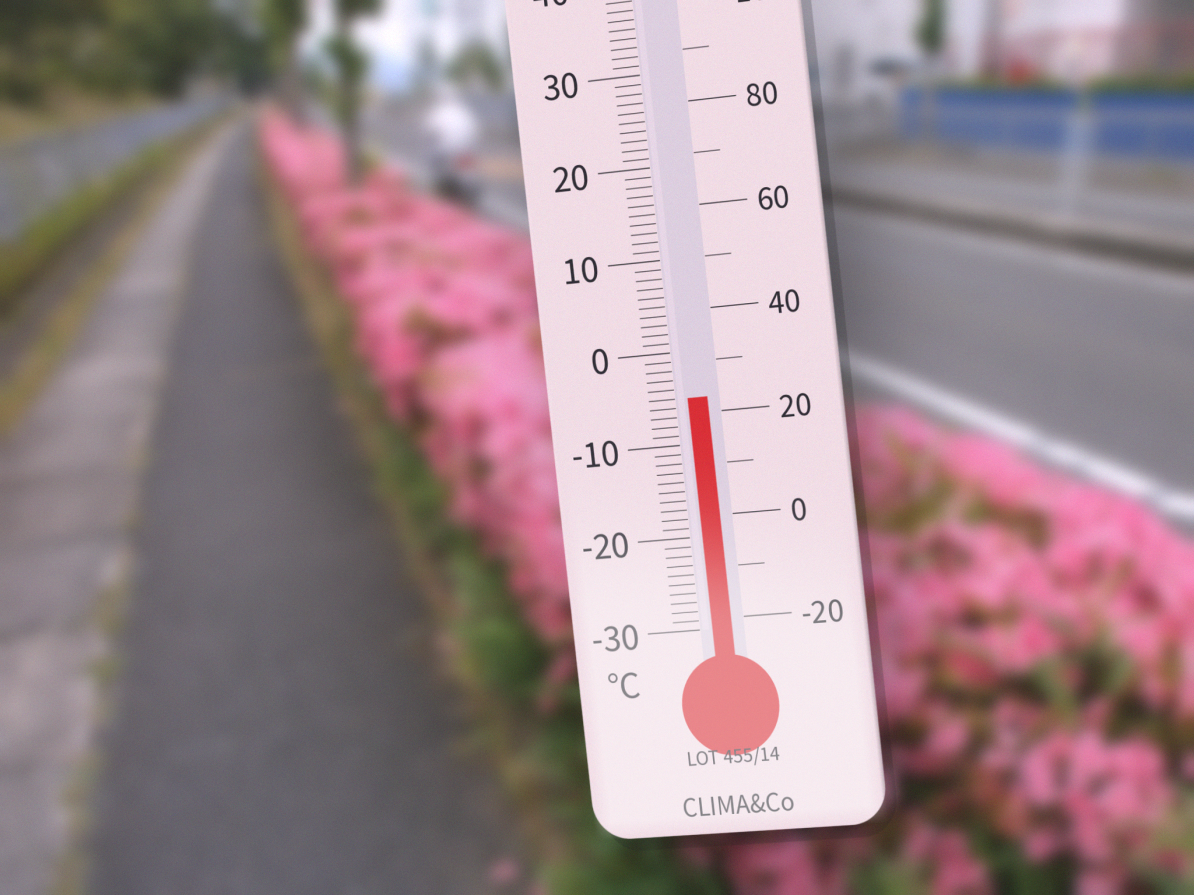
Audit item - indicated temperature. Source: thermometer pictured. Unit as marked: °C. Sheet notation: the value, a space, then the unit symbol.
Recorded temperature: -5 °C
